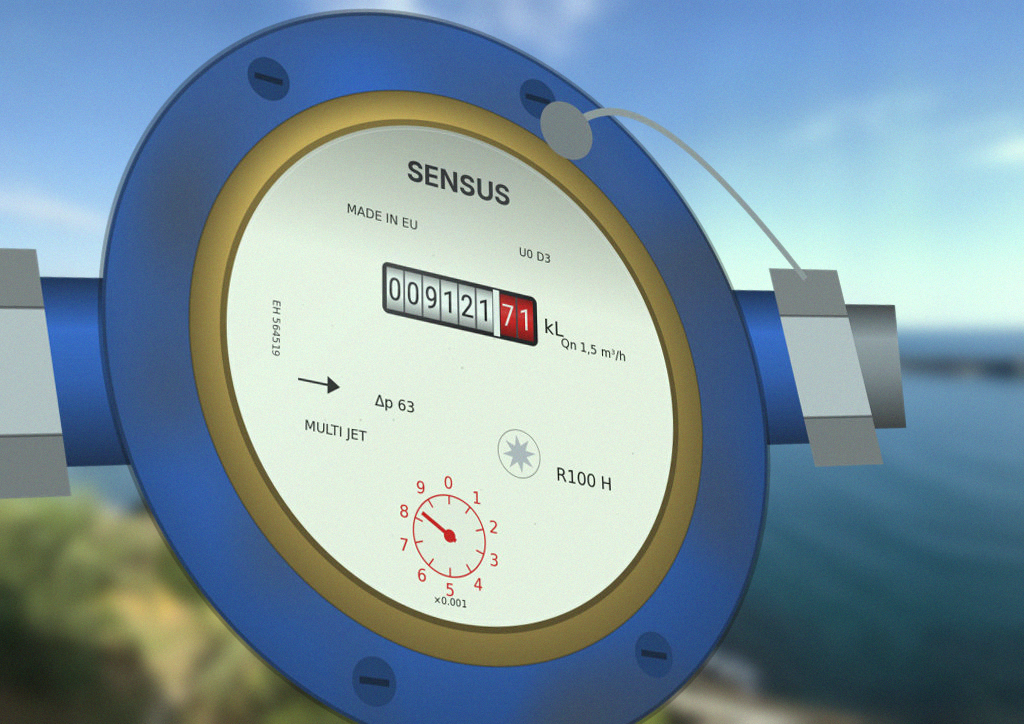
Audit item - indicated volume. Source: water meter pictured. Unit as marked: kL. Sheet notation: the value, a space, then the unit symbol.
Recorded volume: 9121.718 kL
